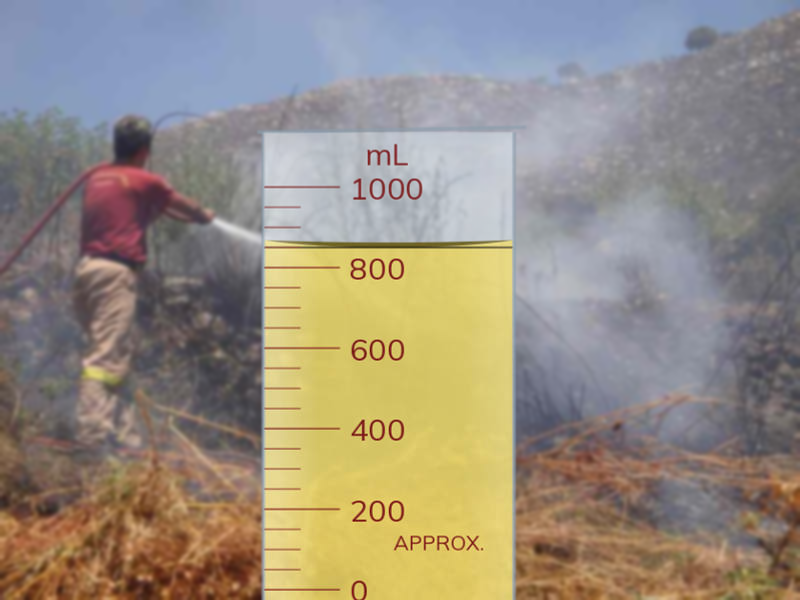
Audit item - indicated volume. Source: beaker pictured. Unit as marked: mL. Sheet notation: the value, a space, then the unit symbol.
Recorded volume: 850 mL
